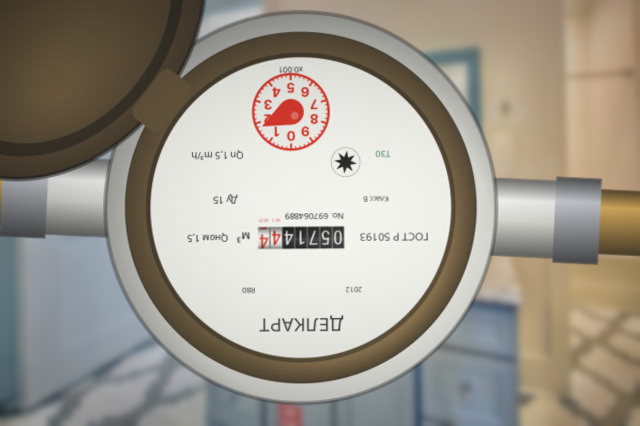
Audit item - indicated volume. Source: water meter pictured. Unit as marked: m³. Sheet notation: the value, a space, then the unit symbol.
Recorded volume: 5714.441 m³
